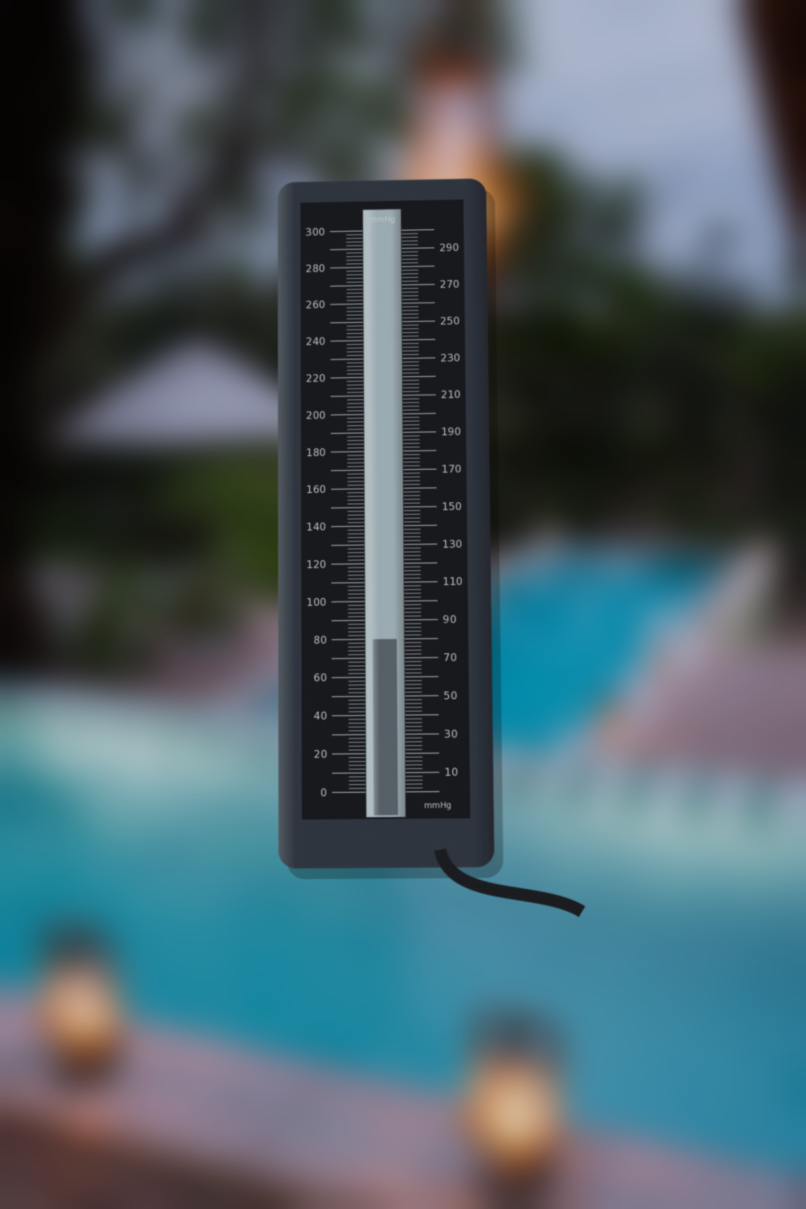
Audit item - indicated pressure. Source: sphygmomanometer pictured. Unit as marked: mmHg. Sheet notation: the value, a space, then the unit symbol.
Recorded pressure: 80 mmHg
